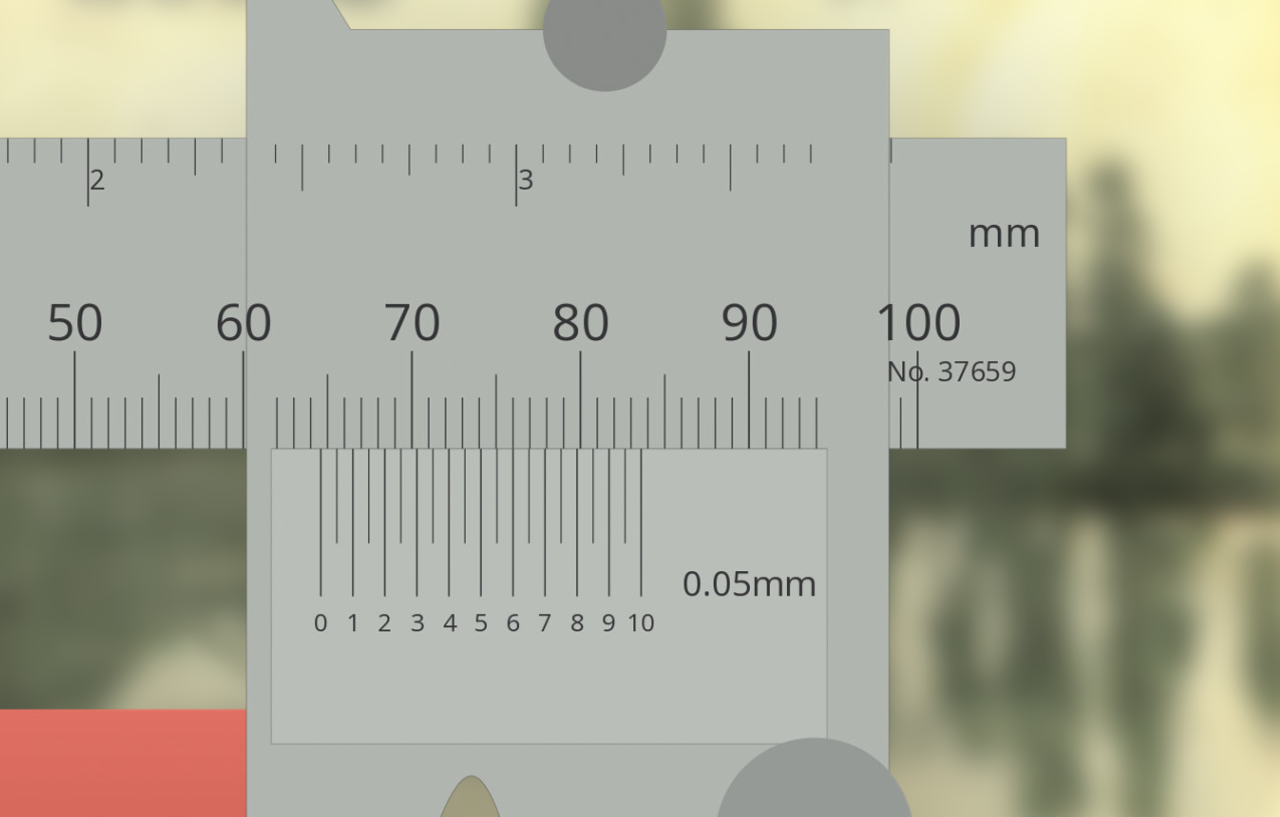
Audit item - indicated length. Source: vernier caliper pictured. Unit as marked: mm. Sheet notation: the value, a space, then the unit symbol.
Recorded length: 64.6 mm
